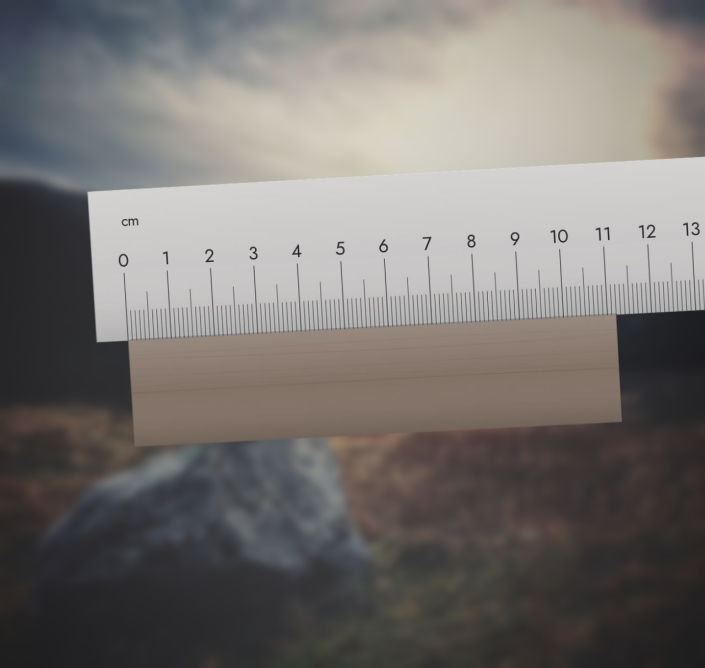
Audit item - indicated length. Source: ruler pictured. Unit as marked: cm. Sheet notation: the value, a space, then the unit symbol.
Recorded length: 11.2 cm
